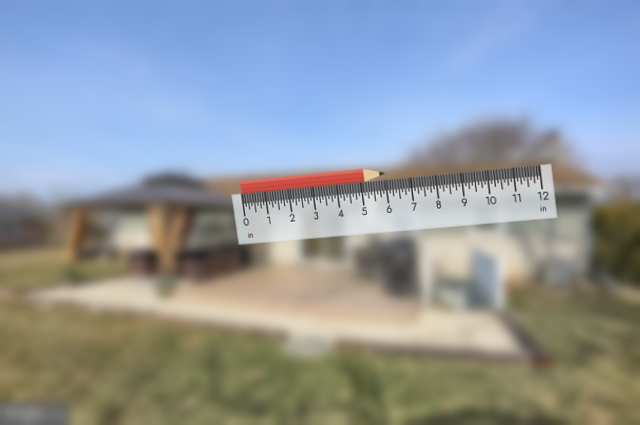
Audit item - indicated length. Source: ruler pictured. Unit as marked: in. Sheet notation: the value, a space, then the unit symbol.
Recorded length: 6 in
